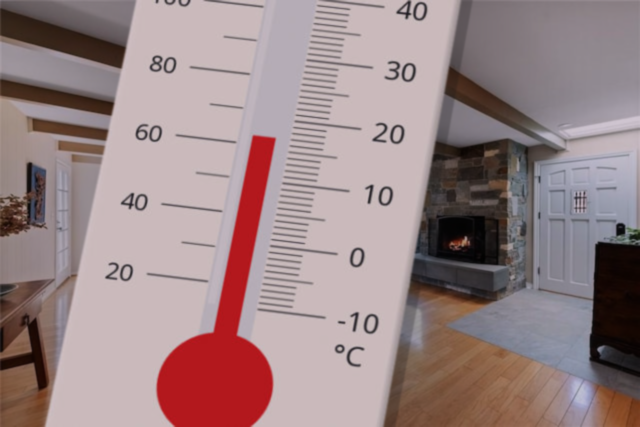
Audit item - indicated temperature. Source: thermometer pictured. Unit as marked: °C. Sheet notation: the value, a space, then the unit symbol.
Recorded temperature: 17 °C
